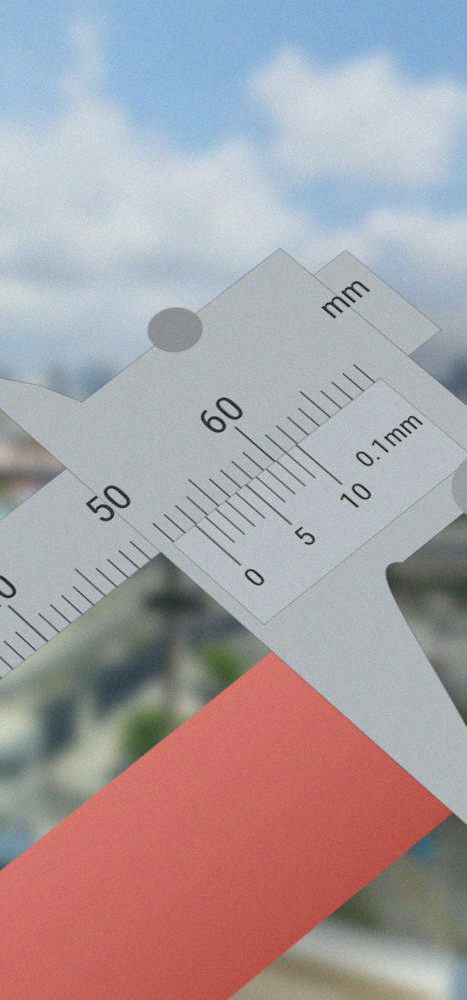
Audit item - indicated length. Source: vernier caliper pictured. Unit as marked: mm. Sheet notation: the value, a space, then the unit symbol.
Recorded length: 52.9 mm
